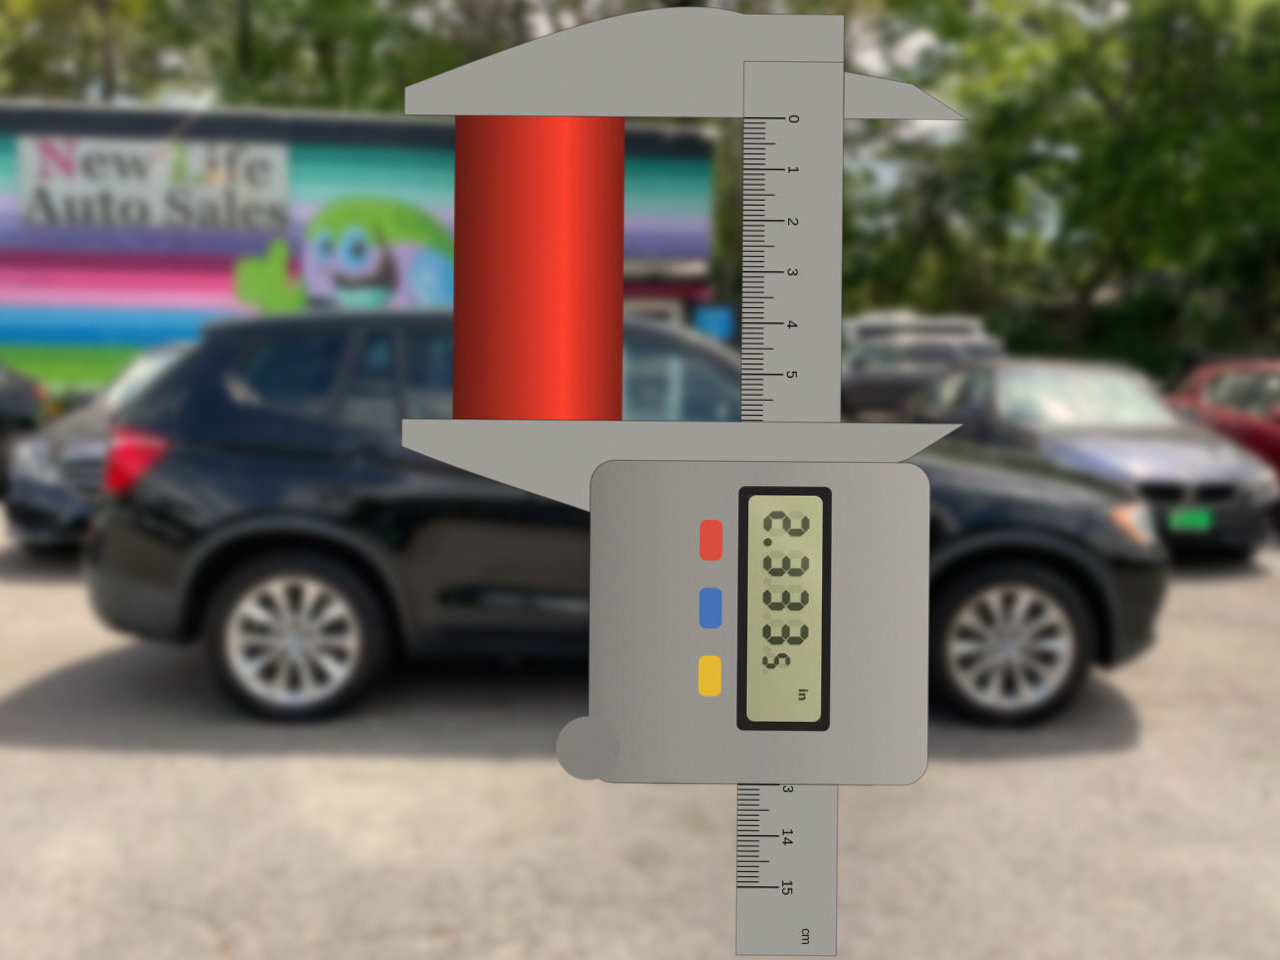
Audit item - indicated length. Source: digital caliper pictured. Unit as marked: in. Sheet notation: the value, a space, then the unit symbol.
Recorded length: 2.3335 in
